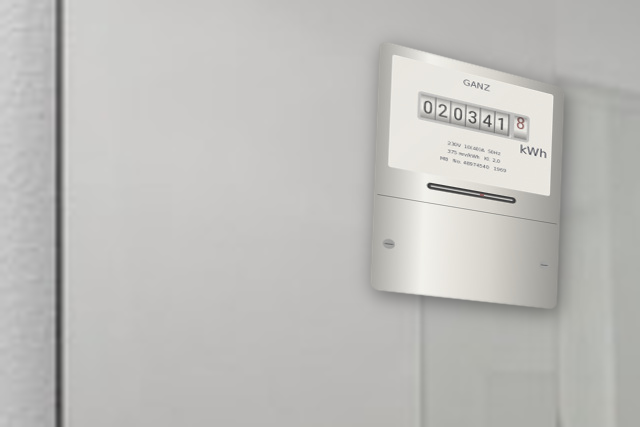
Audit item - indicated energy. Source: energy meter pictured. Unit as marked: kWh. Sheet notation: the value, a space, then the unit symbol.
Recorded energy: 20341.8 kWh
